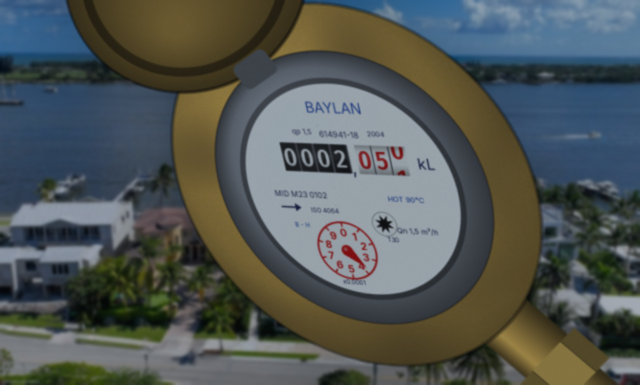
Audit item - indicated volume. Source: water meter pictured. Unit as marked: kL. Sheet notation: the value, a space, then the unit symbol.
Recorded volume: 2.0503 kL
